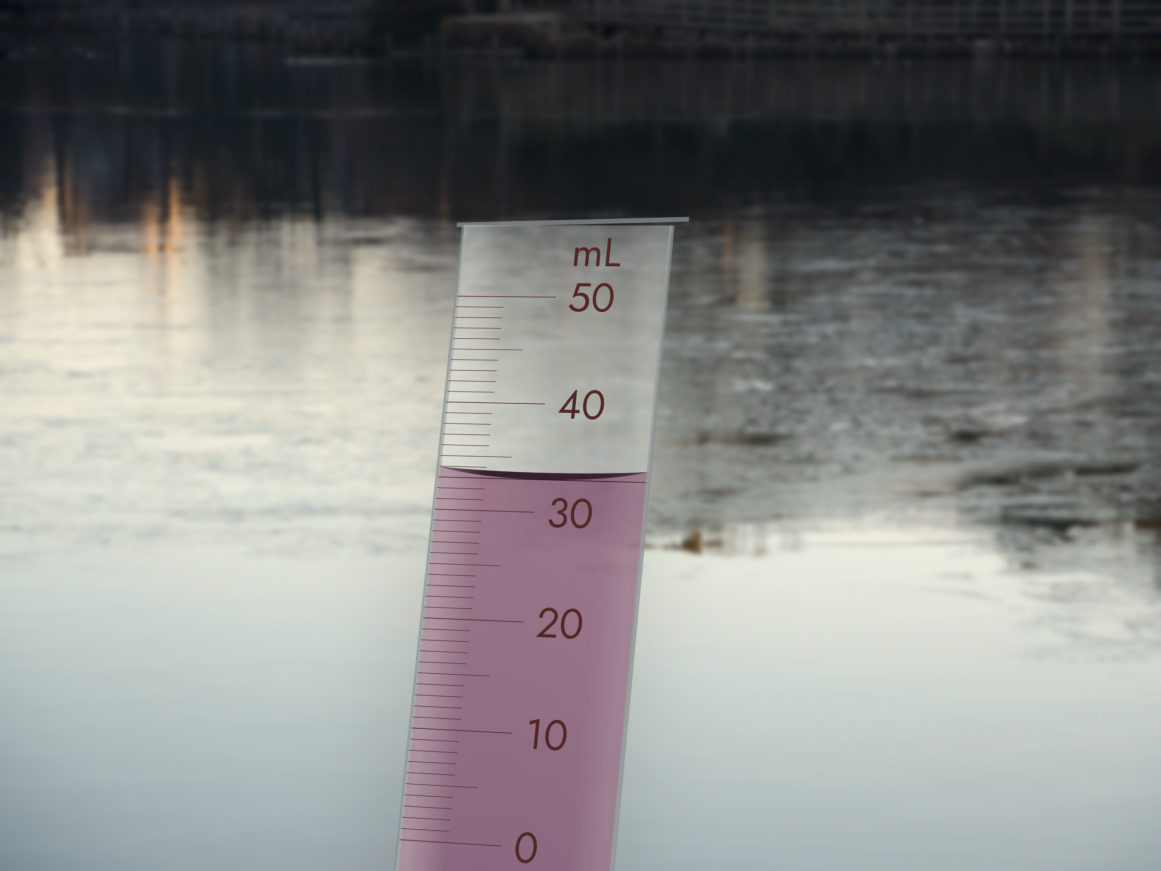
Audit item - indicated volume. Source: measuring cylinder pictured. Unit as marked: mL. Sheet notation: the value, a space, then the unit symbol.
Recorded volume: 33 mL
